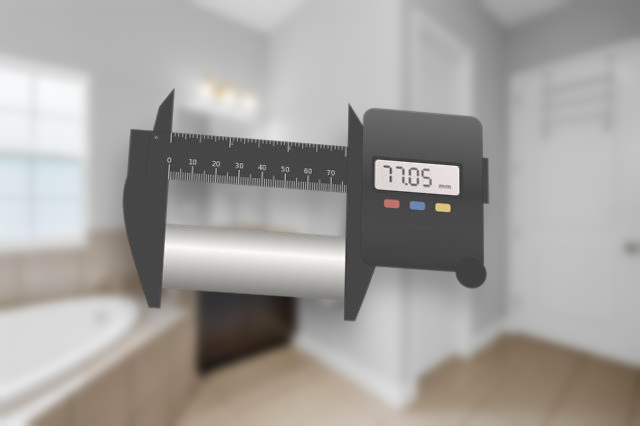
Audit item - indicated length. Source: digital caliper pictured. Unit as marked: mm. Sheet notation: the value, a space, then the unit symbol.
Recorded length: 77.05 mm
